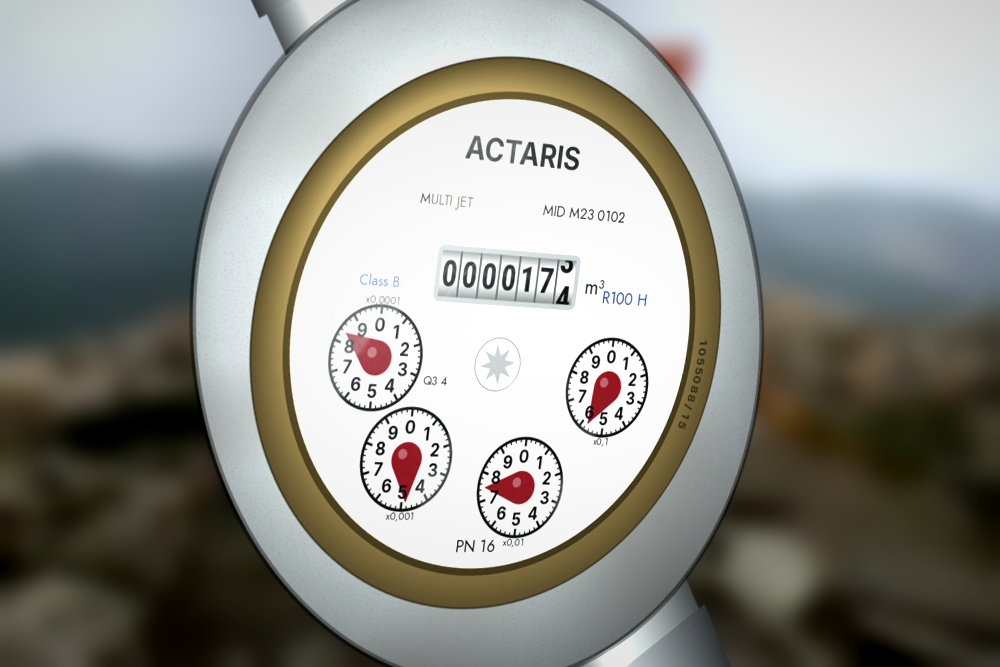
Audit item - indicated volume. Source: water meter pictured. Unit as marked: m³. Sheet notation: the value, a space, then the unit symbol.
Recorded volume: 173.5748 m³
